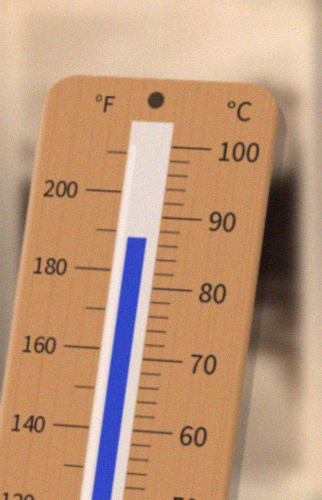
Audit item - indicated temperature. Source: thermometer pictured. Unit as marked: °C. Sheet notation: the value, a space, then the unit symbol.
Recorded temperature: 87 °C
